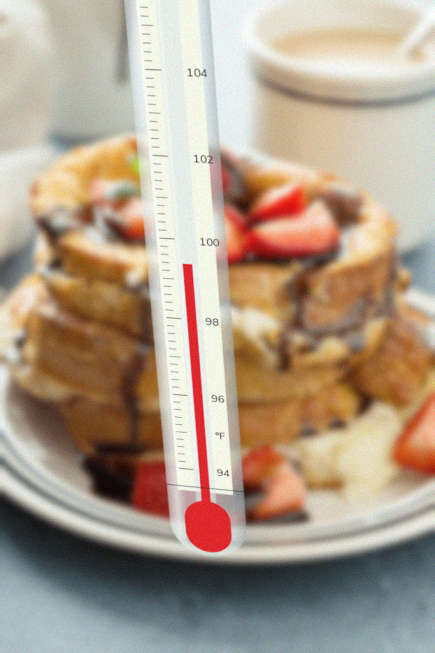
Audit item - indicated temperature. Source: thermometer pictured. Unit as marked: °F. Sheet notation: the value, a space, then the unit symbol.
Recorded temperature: 99.4 °F
